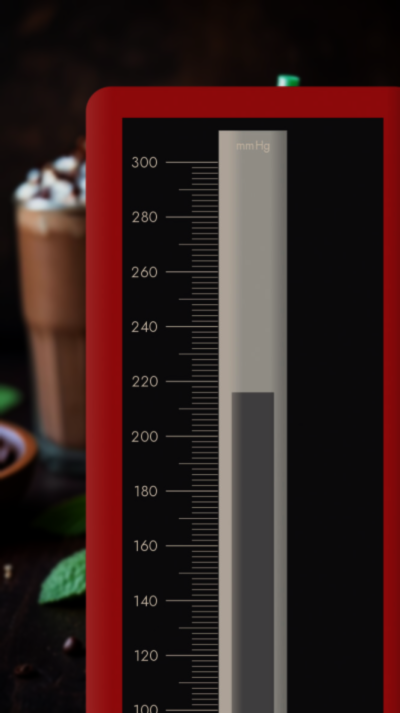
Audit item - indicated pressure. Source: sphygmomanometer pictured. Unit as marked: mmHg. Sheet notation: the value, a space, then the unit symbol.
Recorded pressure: 216 mmHg
